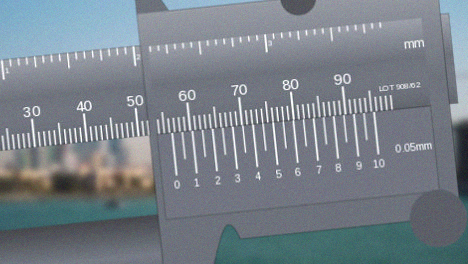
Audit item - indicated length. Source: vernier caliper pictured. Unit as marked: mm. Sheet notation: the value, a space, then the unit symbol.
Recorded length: 56.5 mm
